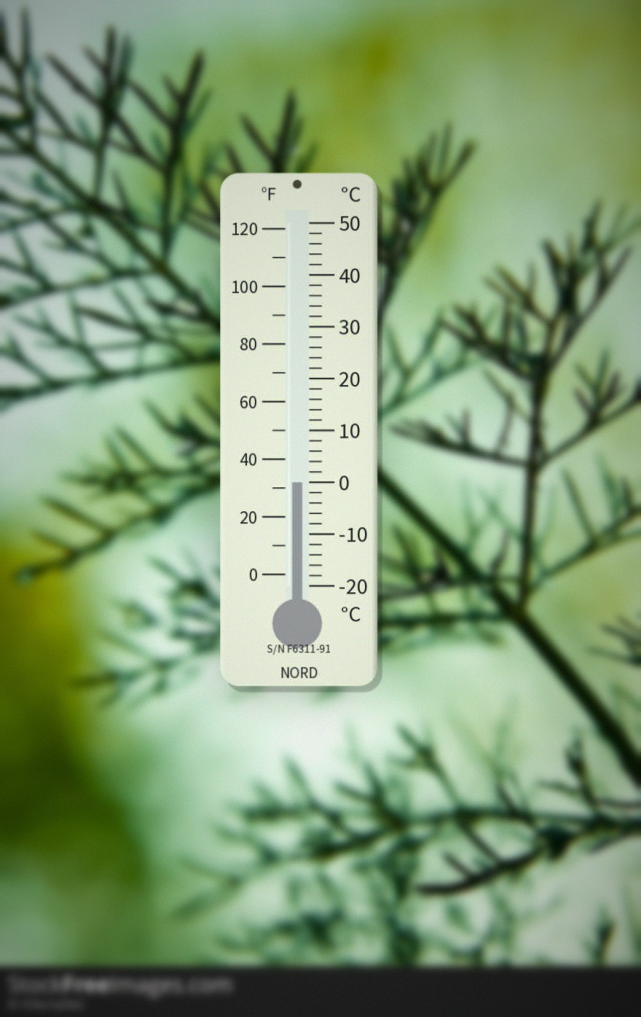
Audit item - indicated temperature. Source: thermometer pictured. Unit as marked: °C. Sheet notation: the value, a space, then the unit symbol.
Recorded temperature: 0 °C
